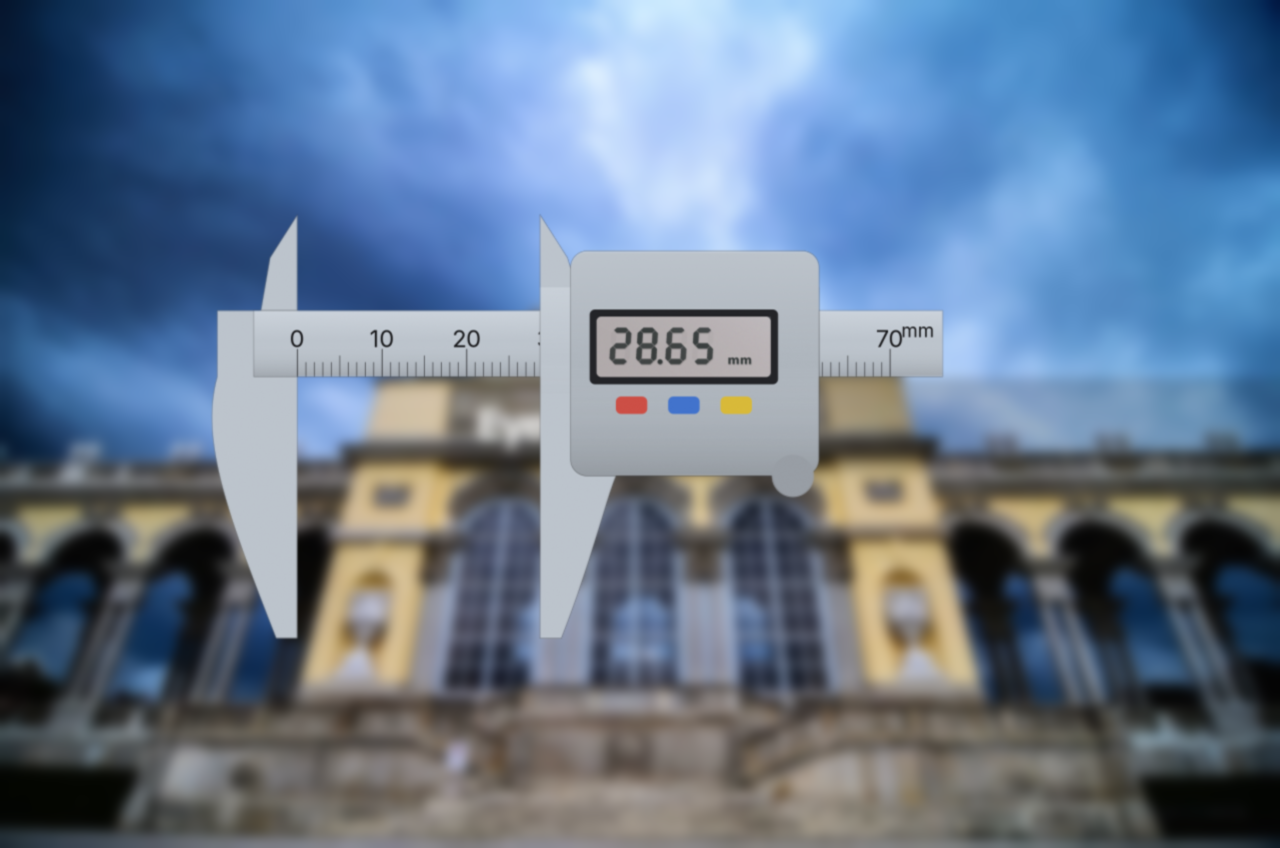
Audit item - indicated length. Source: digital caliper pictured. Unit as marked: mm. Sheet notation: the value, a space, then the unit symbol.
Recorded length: 28.65 mm
